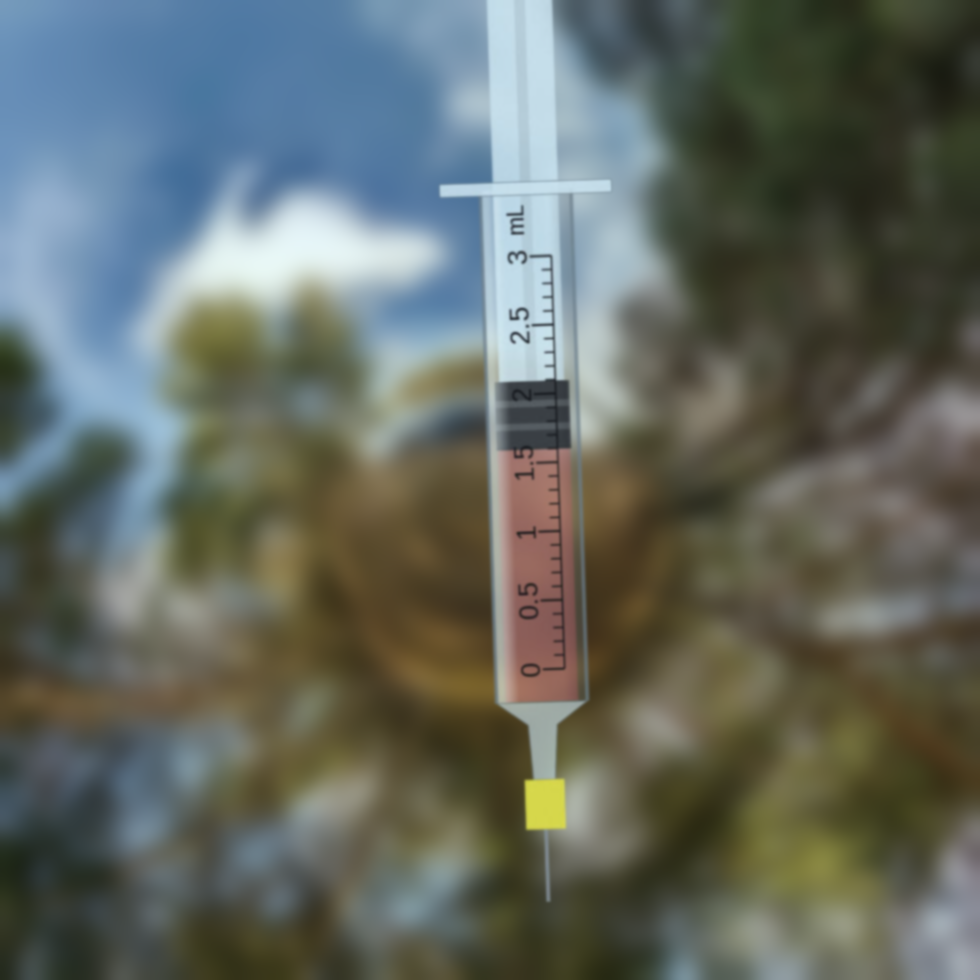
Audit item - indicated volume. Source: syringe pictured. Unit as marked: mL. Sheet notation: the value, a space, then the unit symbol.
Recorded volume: 1.6 mL
